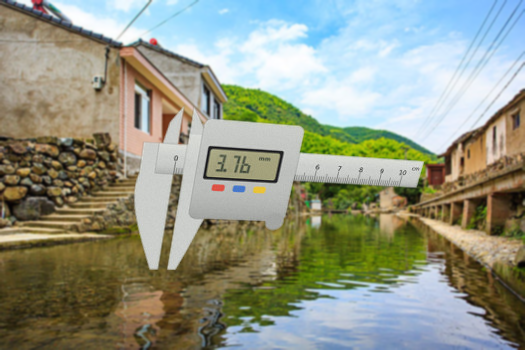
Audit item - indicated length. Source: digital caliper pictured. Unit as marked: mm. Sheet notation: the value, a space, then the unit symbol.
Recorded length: 3.76 mm
